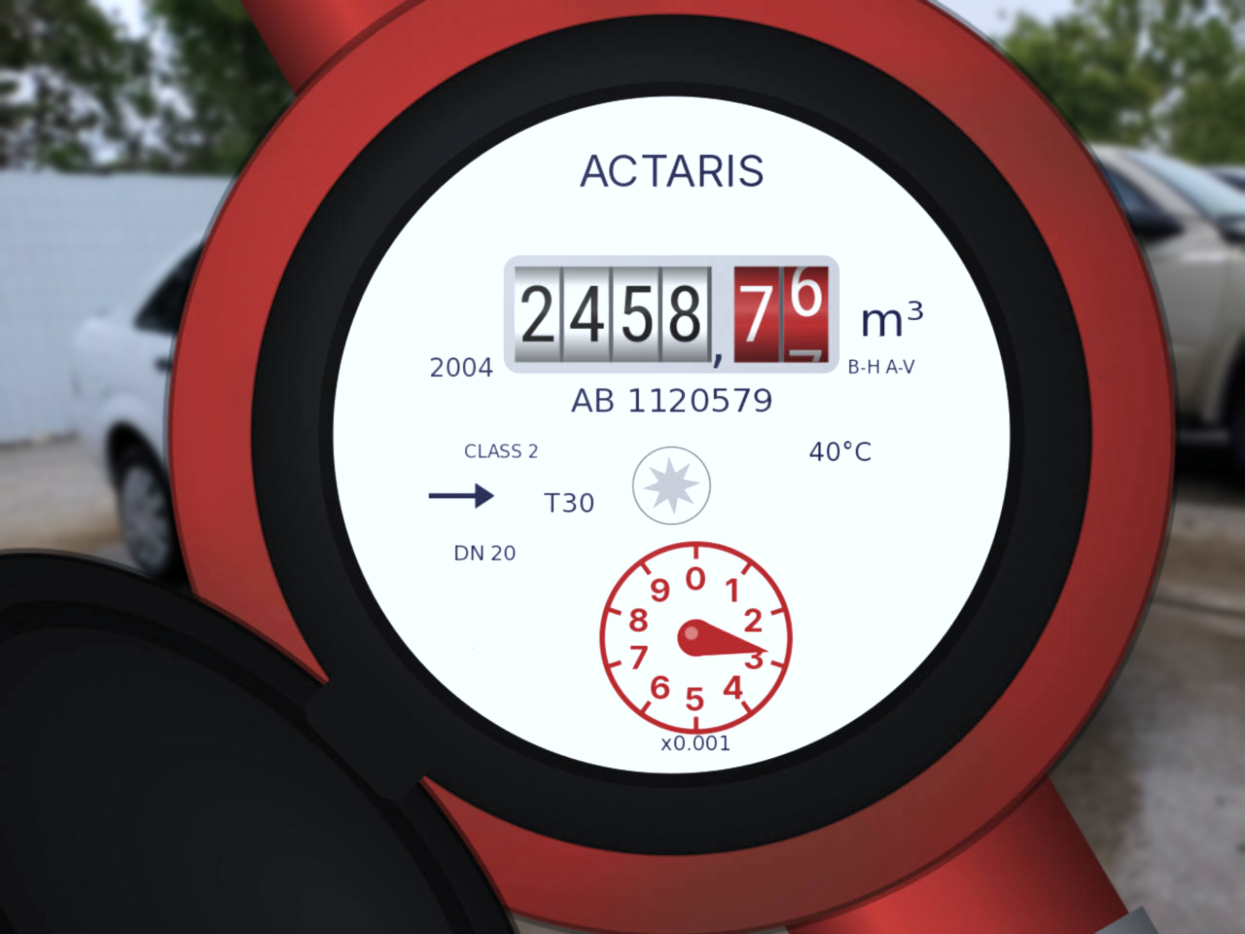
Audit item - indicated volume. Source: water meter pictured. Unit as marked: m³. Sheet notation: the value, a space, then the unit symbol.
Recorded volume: 2458.762 m³
